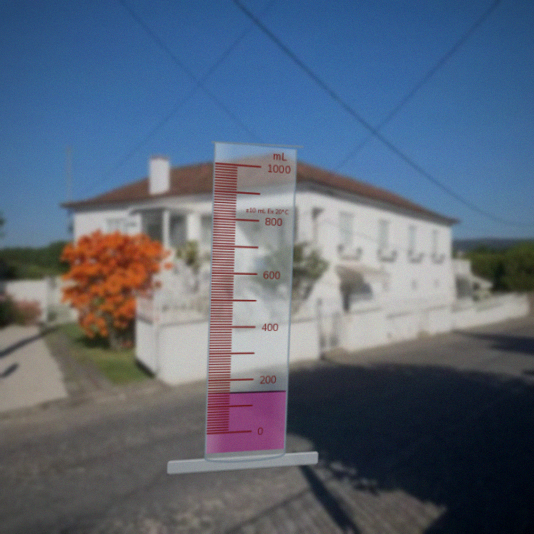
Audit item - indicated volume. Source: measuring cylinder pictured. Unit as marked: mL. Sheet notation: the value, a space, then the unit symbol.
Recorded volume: 150 mL
